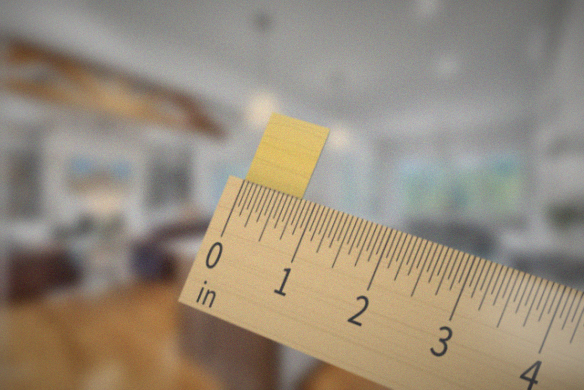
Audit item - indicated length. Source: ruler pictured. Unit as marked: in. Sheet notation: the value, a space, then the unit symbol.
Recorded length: 0.8125 in
